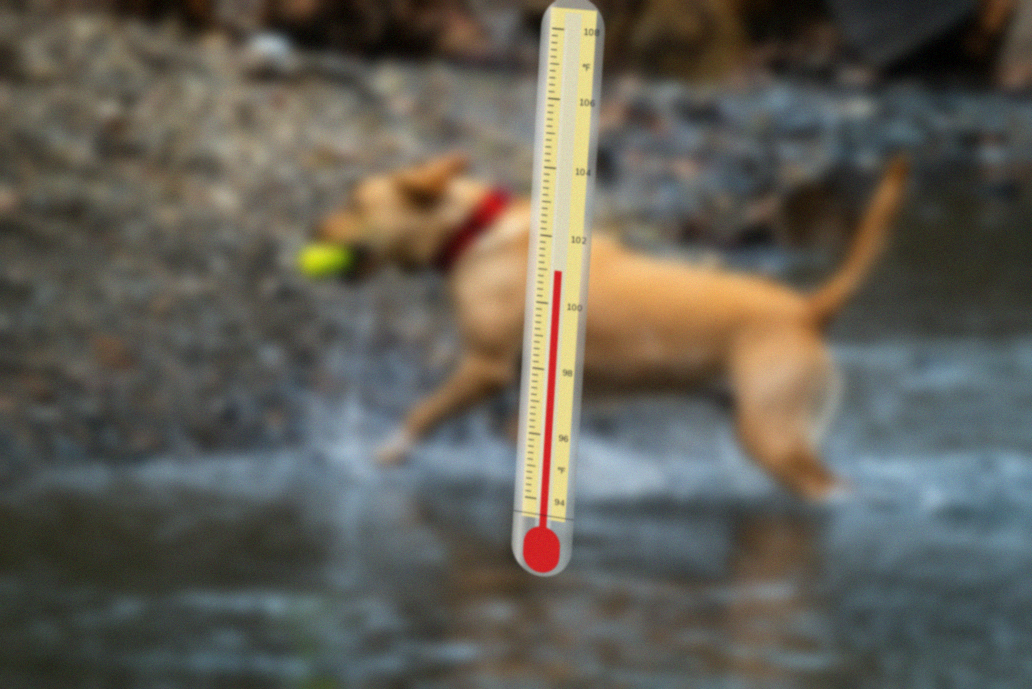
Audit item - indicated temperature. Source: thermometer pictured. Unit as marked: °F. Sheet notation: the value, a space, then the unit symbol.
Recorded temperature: 101 °F
